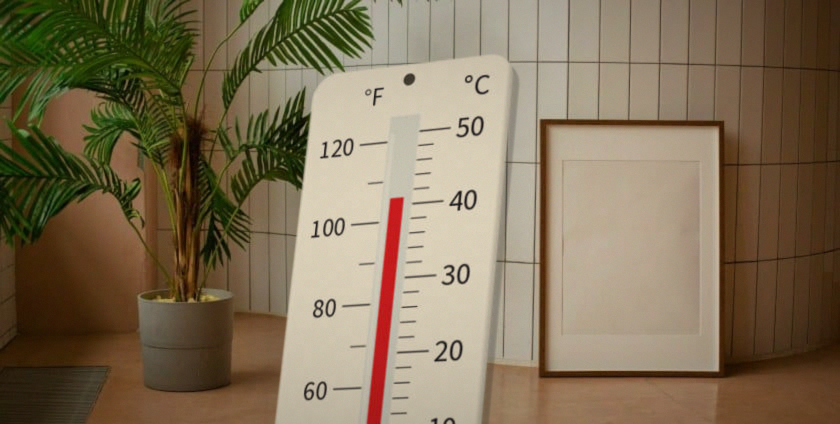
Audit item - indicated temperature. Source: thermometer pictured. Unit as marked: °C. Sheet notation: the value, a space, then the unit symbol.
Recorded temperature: 41 °C
